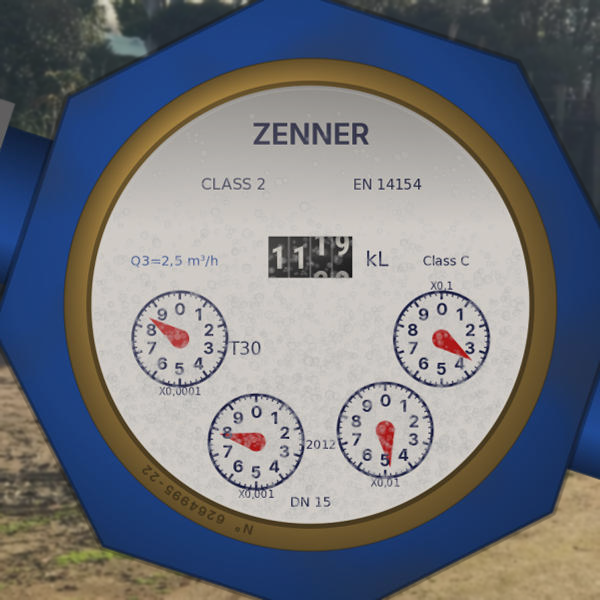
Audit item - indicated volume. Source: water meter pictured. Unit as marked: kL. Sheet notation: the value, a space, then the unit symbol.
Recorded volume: 1119.3478 kL
